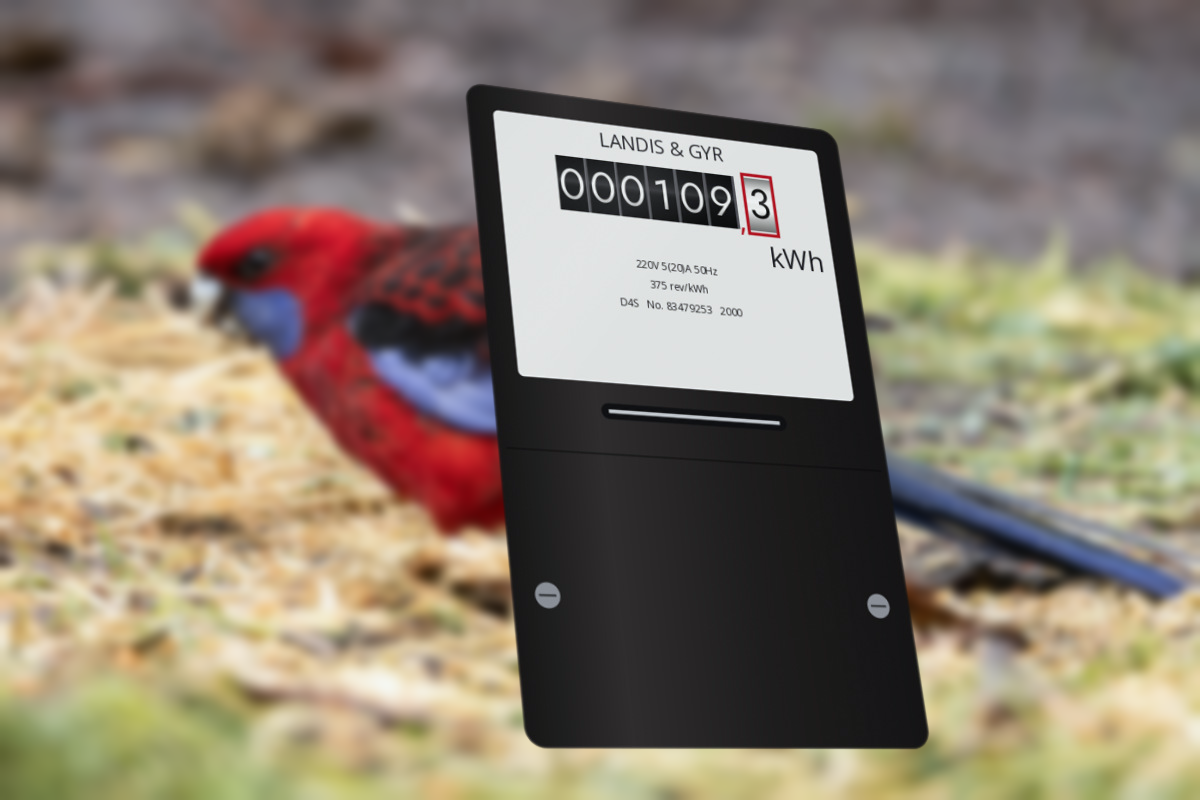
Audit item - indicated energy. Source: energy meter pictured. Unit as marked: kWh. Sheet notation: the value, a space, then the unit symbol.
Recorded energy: 109.3 kWh
